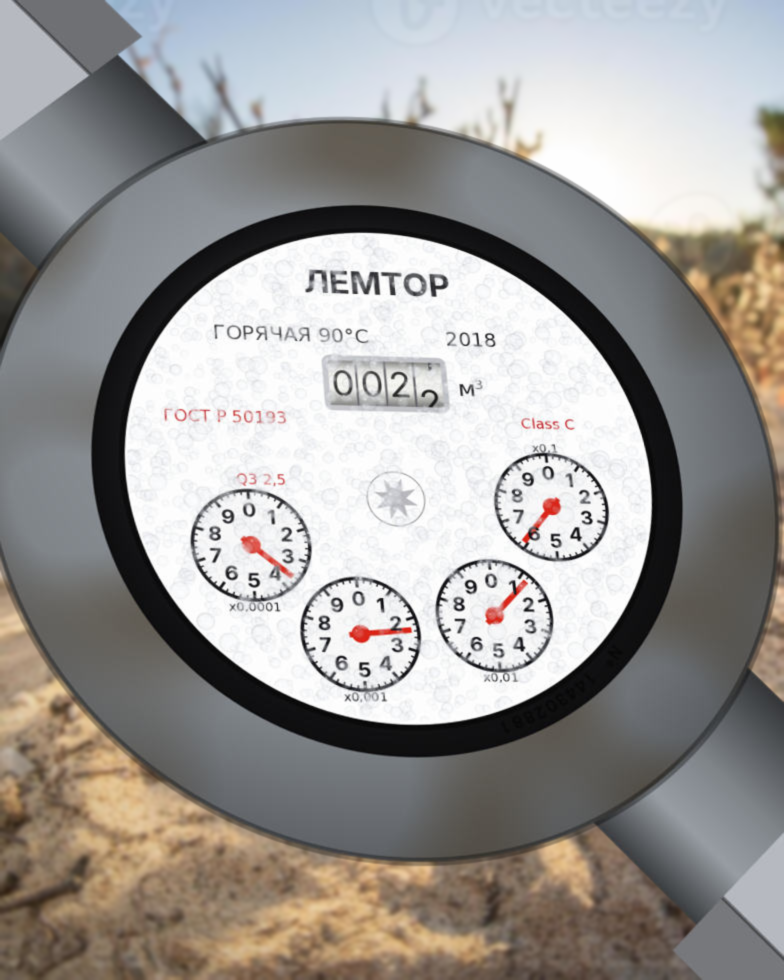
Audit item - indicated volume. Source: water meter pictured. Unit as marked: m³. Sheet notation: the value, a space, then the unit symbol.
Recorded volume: 21.6123 m³
